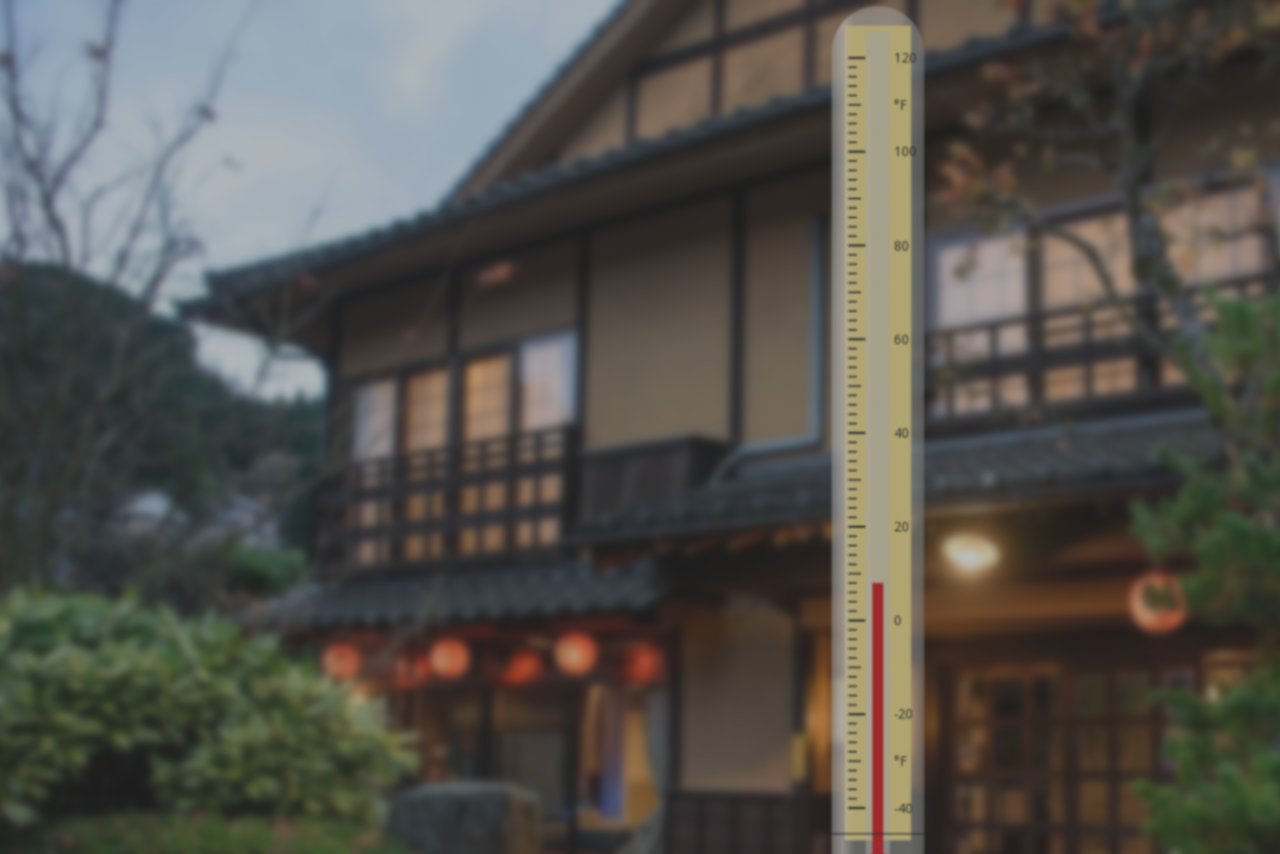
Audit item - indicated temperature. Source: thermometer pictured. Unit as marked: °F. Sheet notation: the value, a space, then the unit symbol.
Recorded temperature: 8 °F
